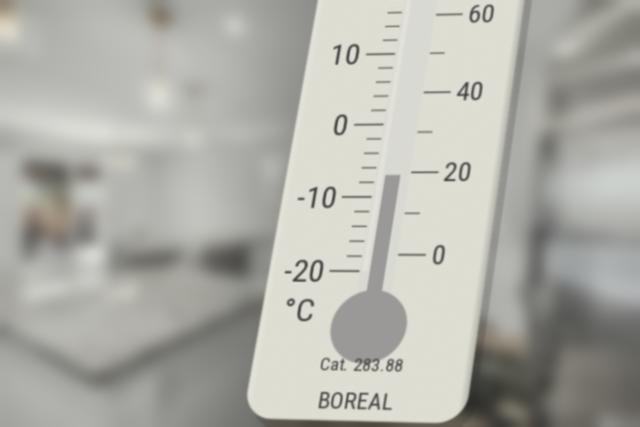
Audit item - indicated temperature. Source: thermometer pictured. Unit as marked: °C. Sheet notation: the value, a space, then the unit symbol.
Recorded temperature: -7 °C
